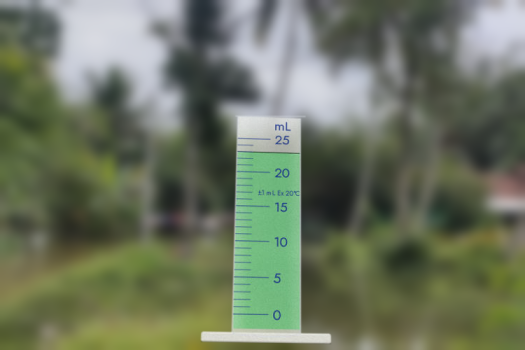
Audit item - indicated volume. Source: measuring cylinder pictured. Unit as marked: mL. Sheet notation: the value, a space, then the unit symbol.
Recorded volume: 23 mL
